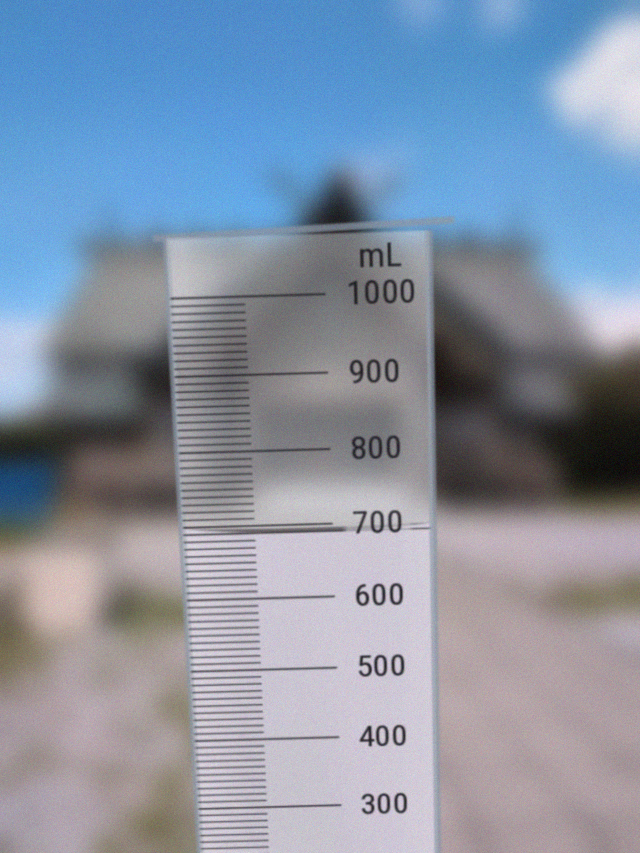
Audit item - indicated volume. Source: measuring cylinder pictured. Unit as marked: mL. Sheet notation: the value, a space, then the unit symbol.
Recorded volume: 690 mL
